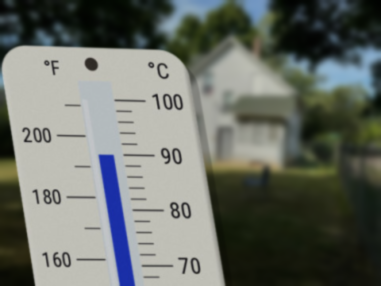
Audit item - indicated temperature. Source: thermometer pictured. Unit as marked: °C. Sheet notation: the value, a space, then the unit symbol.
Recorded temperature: 90 °C
